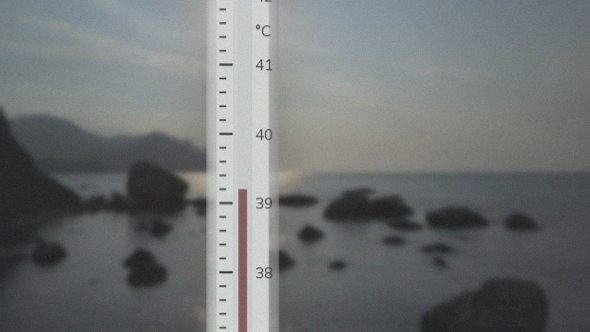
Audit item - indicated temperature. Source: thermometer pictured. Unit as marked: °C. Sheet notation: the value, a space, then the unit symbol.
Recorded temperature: 39.2 °C
